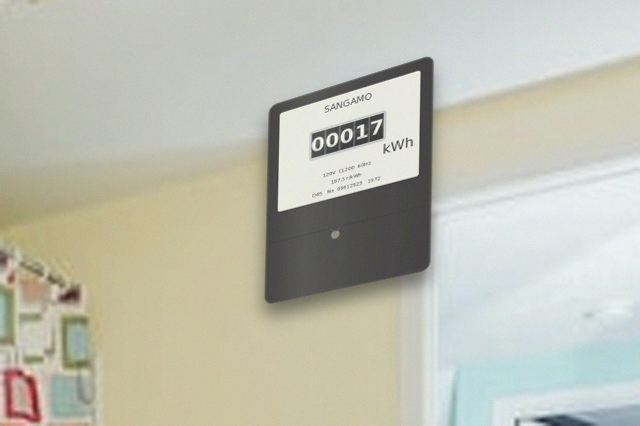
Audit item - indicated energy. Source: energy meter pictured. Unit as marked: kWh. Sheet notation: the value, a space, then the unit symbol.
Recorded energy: 17 kWh
